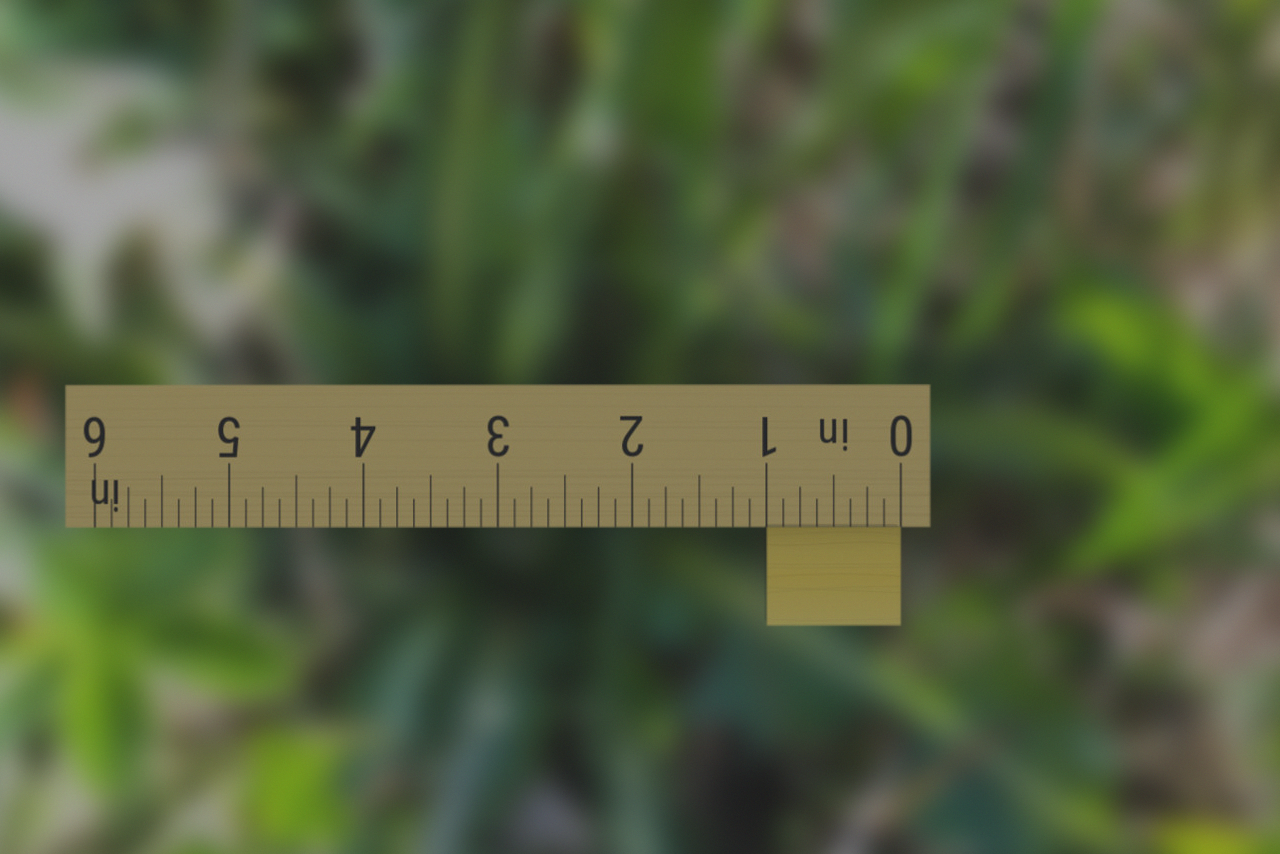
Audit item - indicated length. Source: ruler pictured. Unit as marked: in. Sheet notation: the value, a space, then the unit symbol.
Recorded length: 1 in
